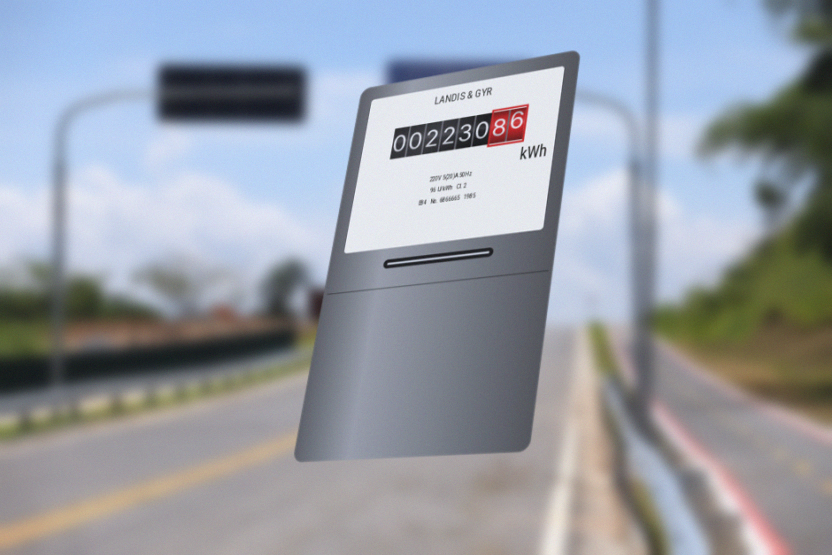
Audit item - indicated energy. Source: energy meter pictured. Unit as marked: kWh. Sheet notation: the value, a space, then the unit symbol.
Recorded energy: 2230.86 kWh
